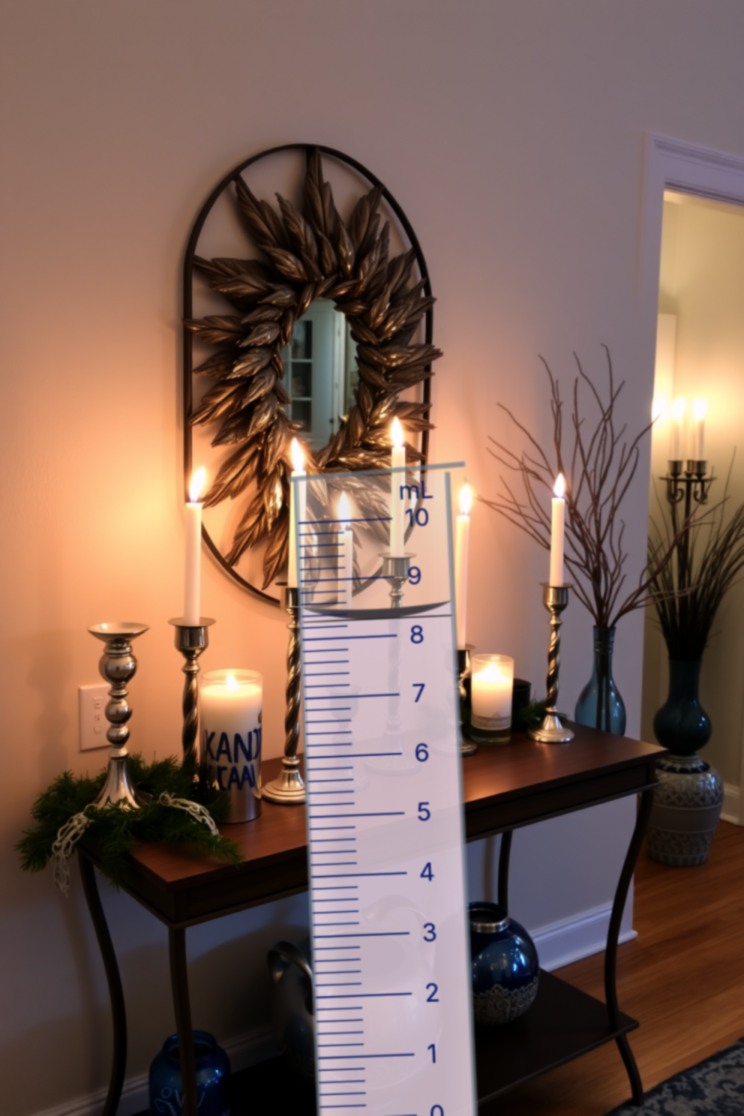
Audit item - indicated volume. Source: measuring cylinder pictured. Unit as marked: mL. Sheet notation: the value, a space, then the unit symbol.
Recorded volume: 8.3 mL
